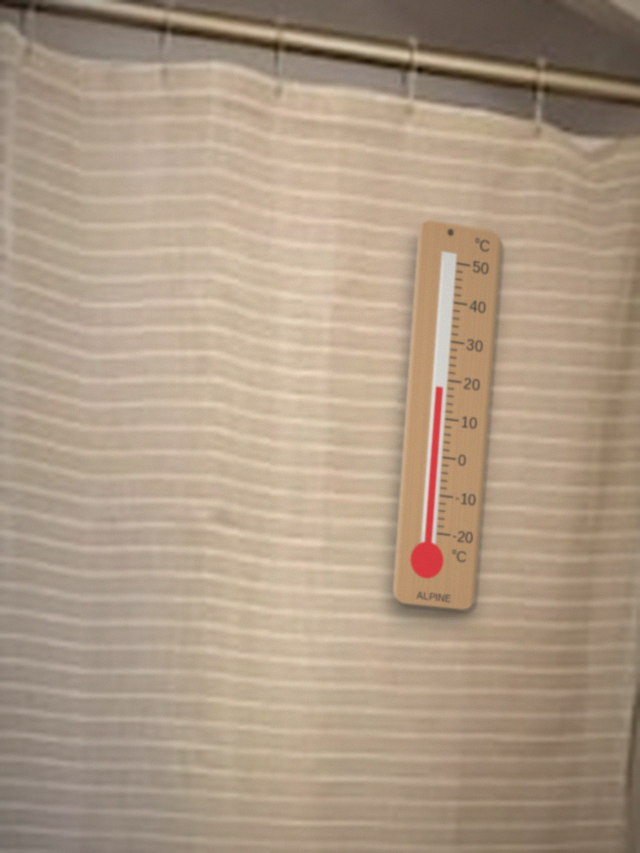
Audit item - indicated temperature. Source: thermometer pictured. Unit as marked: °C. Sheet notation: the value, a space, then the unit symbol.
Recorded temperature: 18 °C
